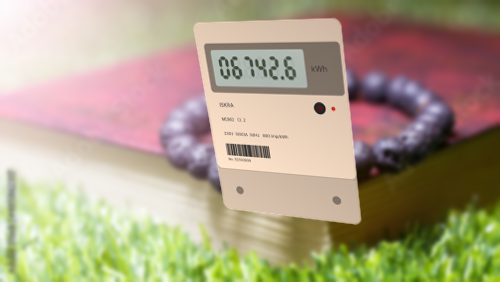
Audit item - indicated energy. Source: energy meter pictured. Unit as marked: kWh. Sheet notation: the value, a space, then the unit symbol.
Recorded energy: 6742.6 kWh
